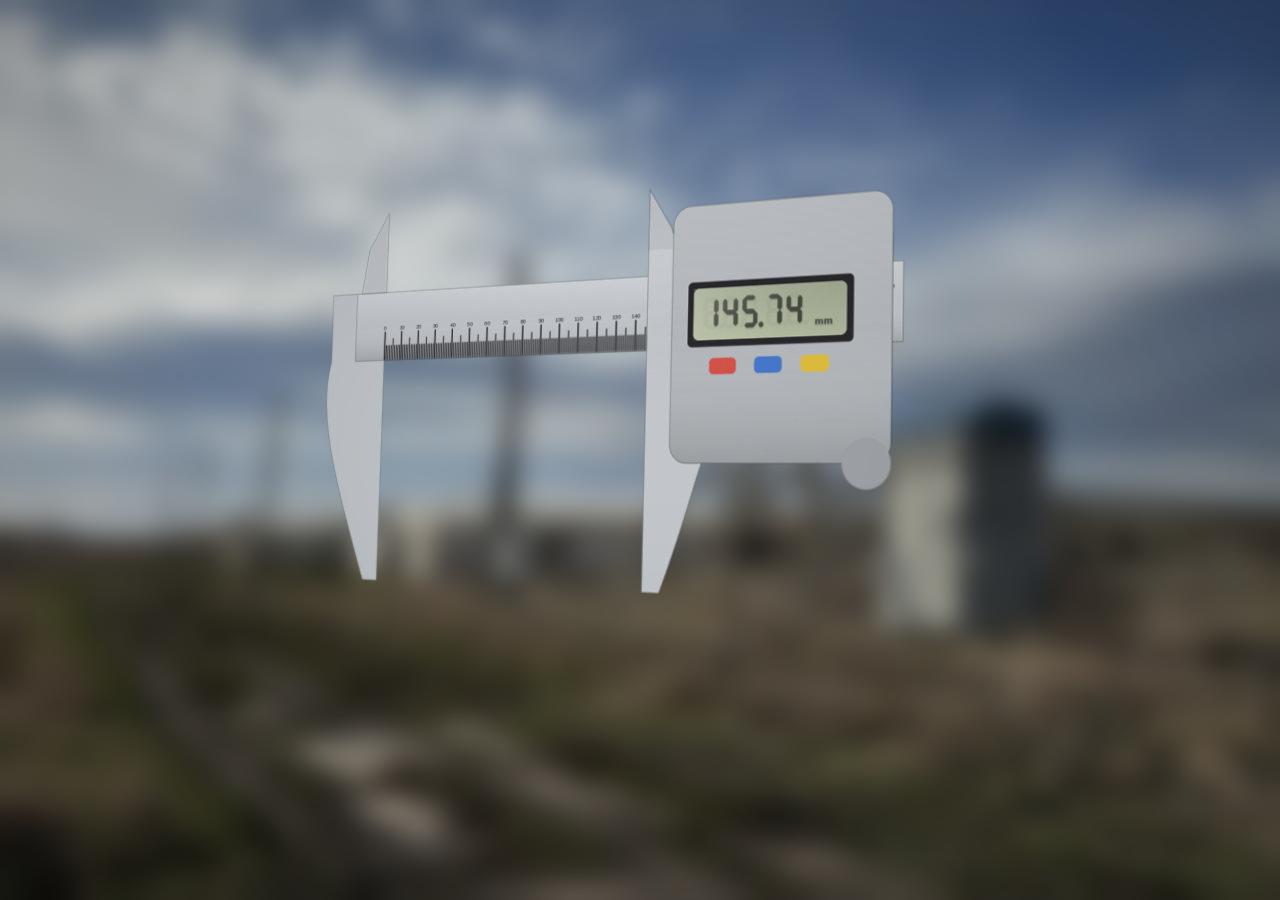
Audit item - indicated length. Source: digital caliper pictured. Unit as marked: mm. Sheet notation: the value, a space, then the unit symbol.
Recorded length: 145.74 mm
